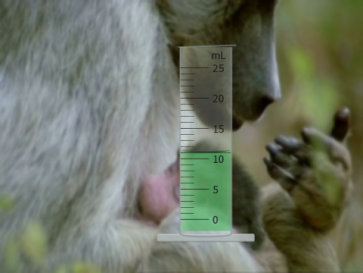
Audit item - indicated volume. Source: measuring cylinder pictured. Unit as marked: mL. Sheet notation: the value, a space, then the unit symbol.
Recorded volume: 11 mL
